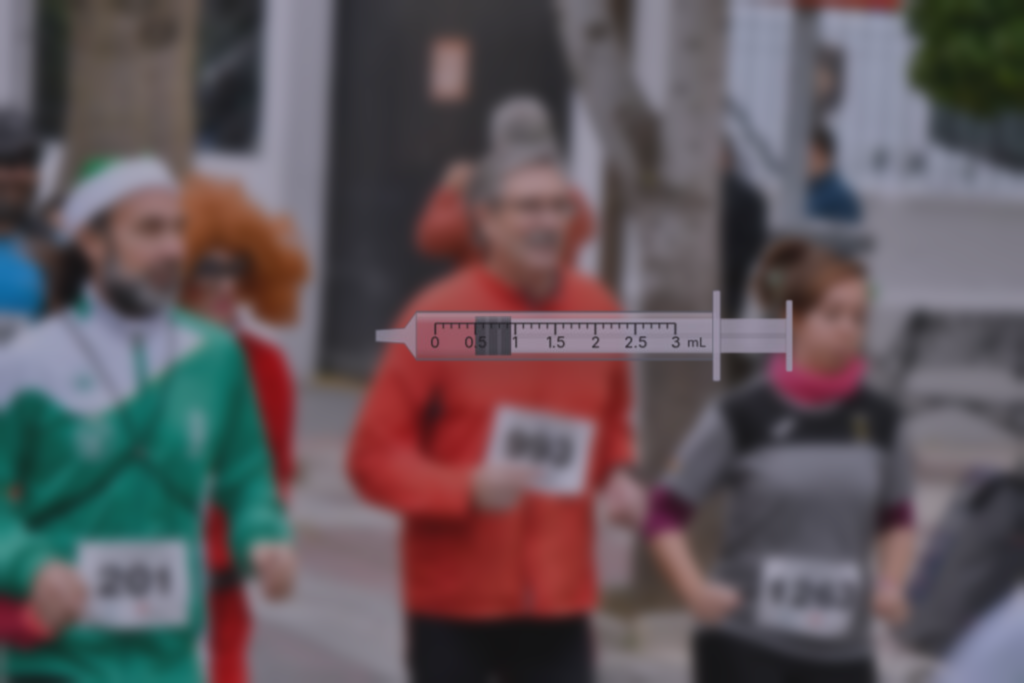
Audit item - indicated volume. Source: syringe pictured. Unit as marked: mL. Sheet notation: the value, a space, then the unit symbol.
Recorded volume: 0.5 mL
